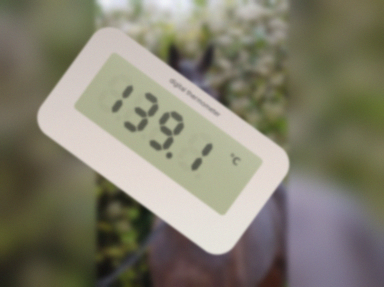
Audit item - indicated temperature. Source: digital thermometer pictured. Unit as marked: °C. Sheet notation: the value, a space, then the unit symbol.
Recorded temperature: 139.1 °C
